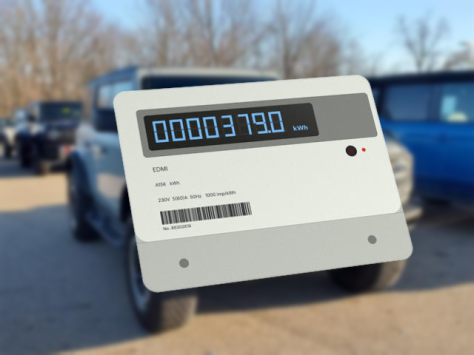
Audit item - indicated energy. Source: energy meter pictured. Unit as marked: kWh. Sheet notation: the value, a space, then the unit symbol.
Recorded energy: 379.0 kWh
